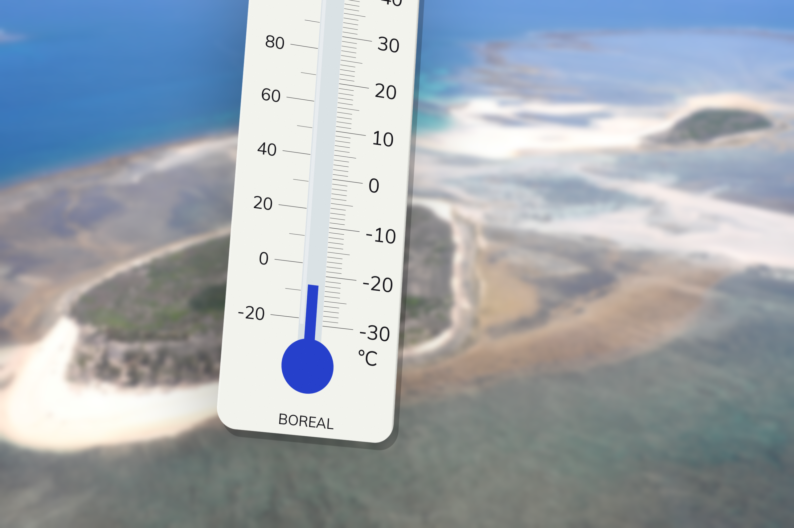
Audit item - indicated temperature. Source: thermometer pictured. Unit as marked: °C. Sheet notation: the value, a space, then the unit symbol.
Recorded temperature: -22 °C
